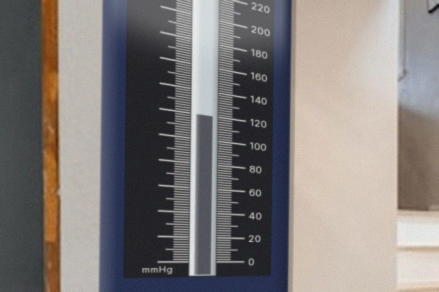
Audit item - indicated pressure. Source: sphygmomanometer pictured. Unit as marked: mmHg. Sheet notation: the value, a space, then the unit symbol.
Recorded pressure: 120 mmHg
